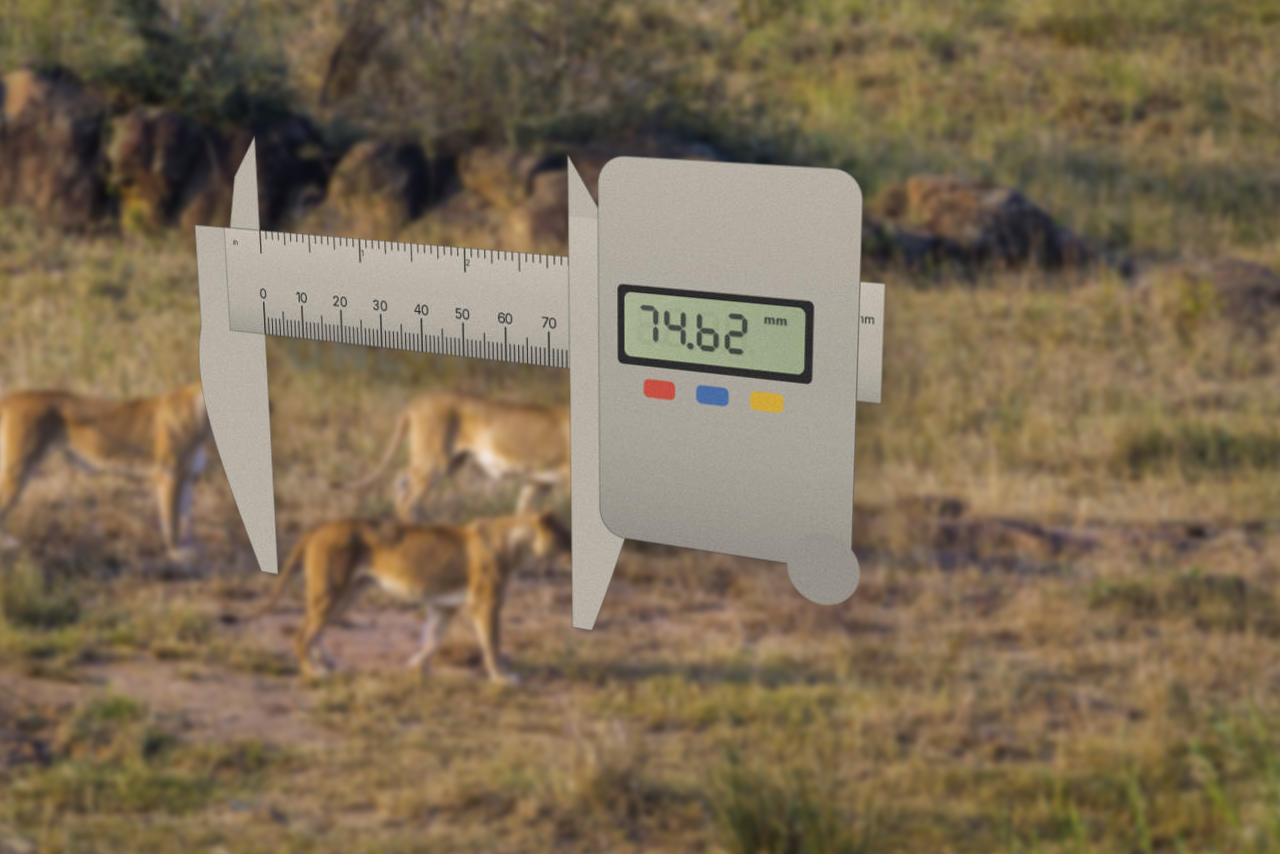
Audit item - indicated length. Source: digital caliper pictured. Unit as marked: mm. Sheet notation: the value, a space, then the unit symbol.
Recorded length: 74.62 mm
